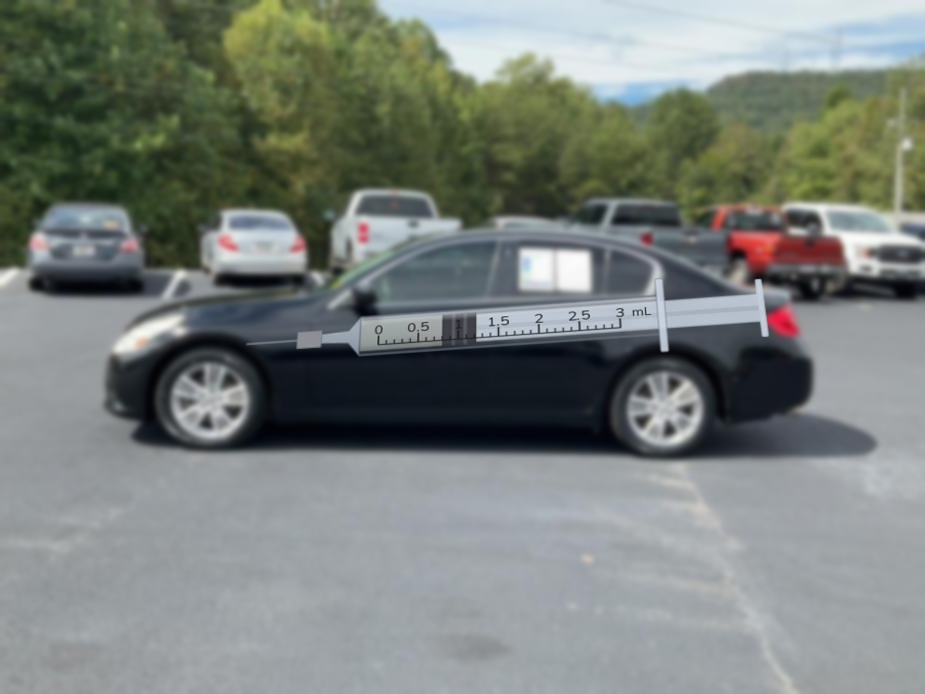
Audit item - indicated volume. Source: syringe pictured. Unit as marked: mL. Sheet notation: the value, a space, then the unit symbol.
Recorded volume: 0.8 mL
